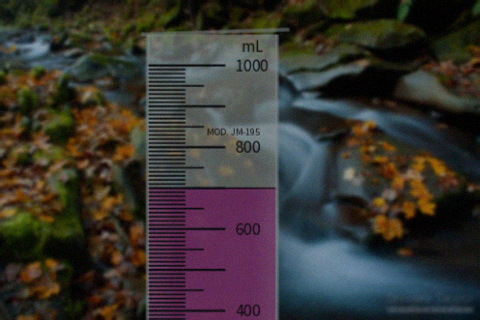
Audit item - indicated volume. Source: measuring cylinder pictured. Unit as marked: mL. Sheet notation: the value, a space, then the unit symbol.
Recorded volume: 700 mL
